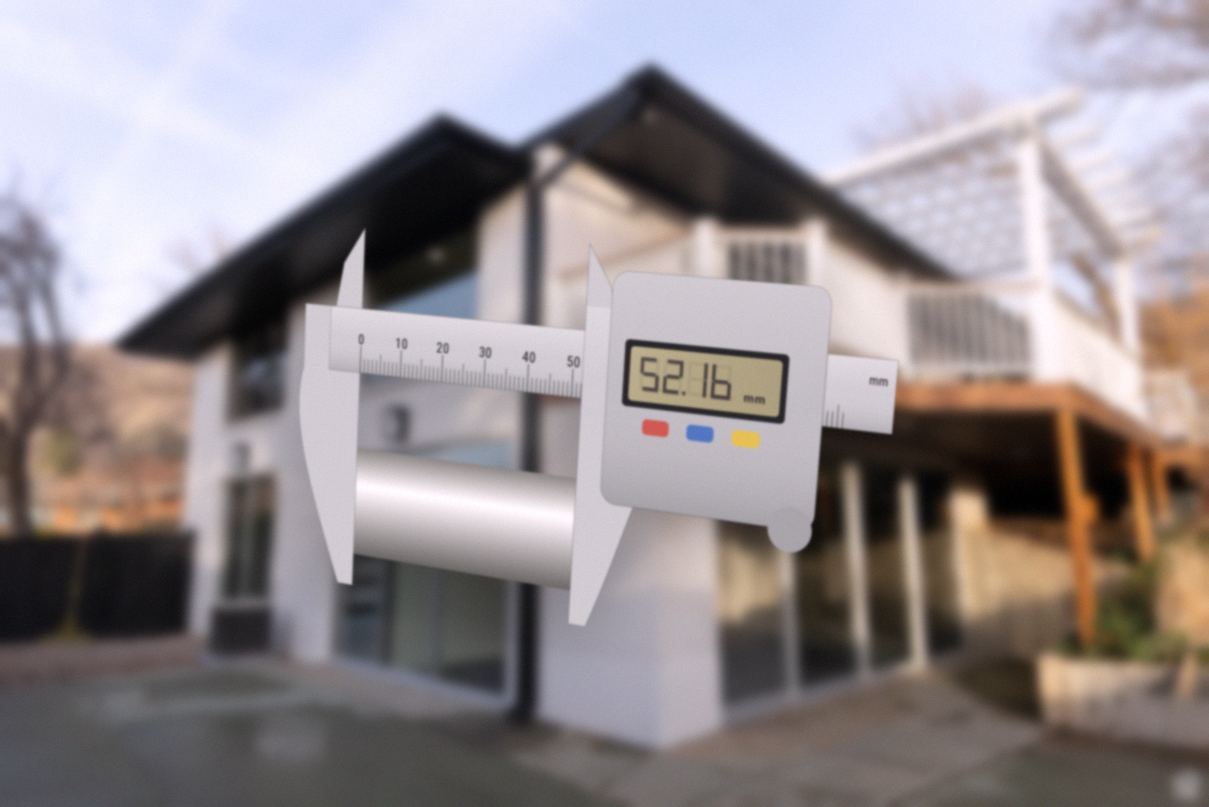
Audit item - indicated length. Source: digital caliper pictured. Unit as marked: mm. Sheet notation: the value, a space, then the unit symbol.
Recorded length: 52.16 mm
